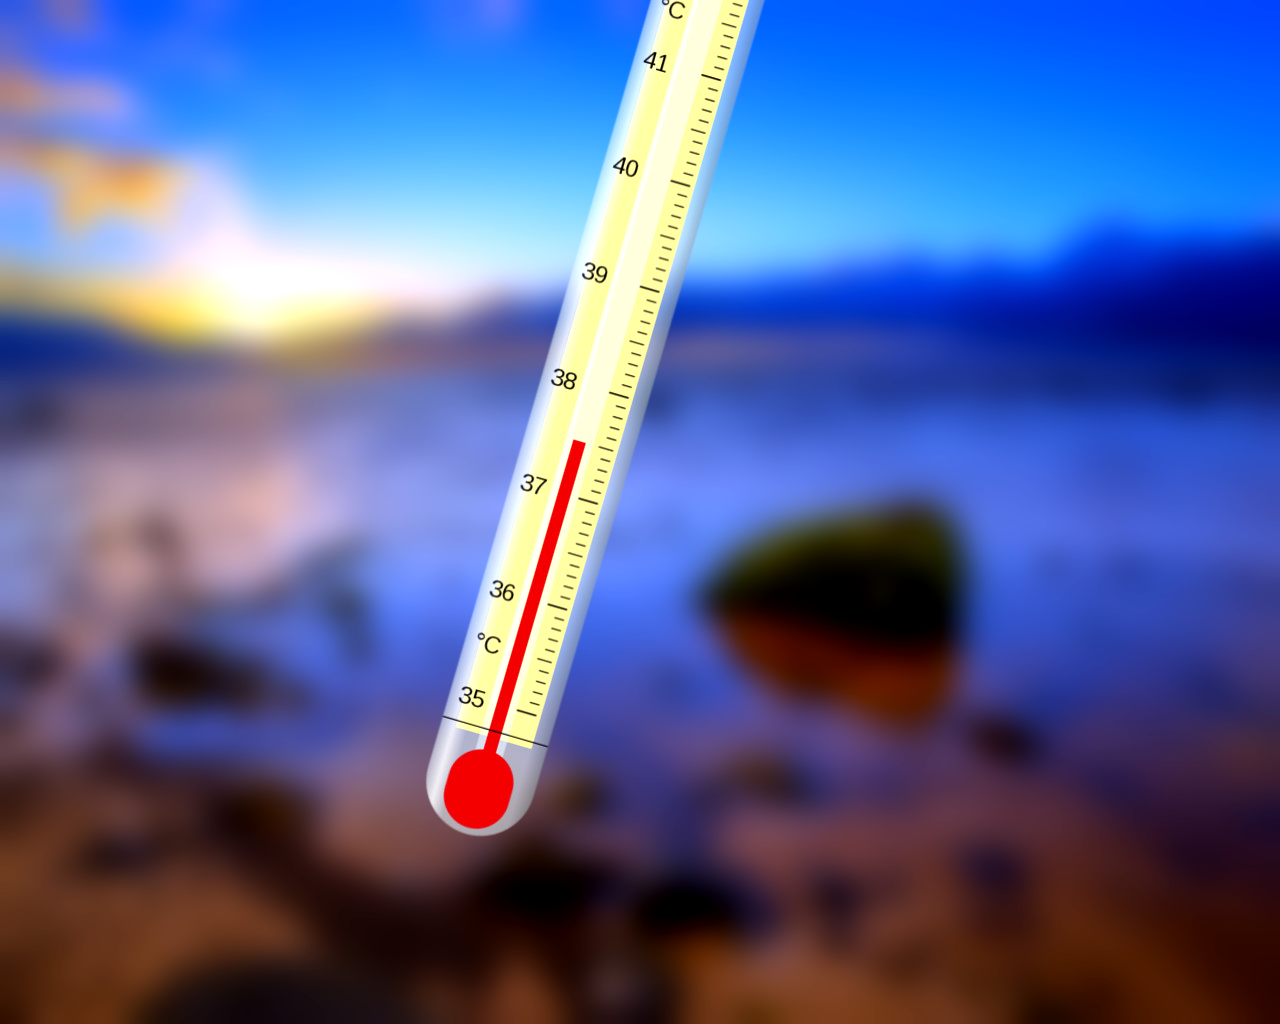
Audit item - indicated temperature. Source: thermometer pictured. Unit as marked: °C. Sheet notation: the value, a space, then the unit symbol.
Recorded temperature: 37.5 °C
